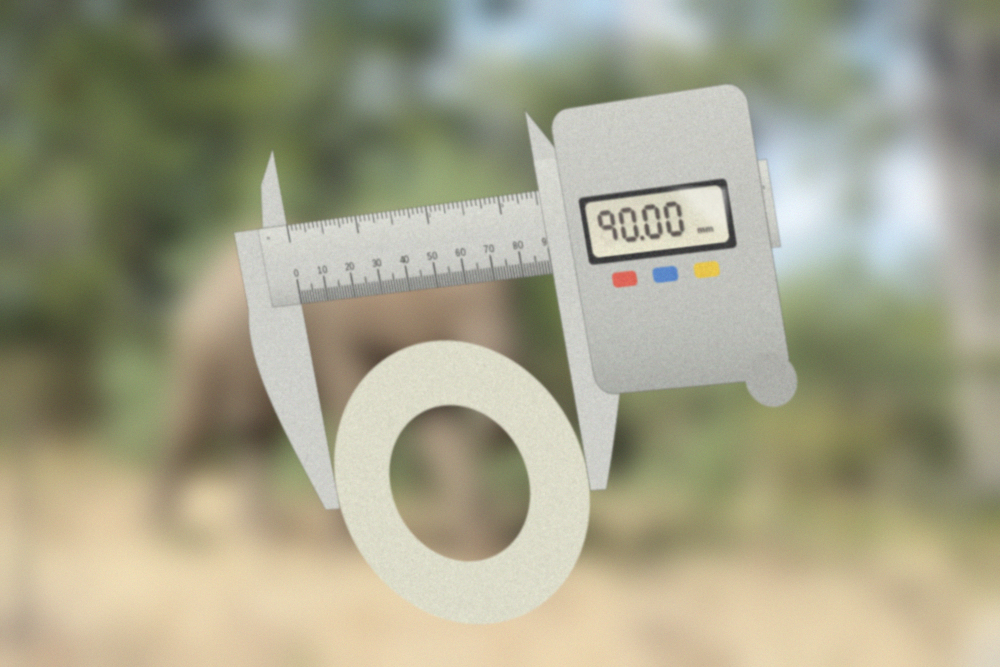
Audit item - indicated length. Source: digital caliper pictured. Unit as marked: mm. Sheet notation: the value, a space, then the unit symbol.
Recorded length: 90.00 mm
